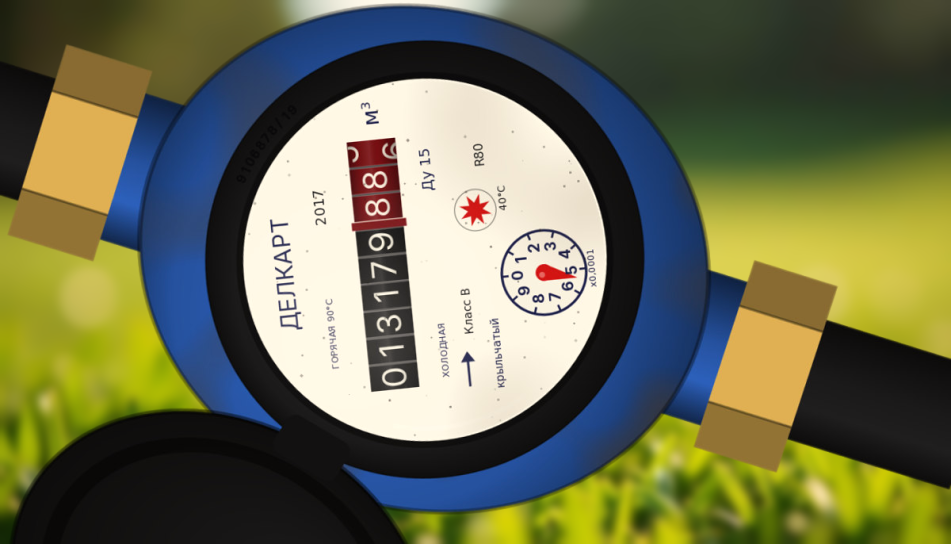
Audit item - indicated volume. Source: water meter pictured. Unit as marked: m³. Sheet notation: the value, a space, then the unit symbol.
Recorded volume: 13179.8855 m³
